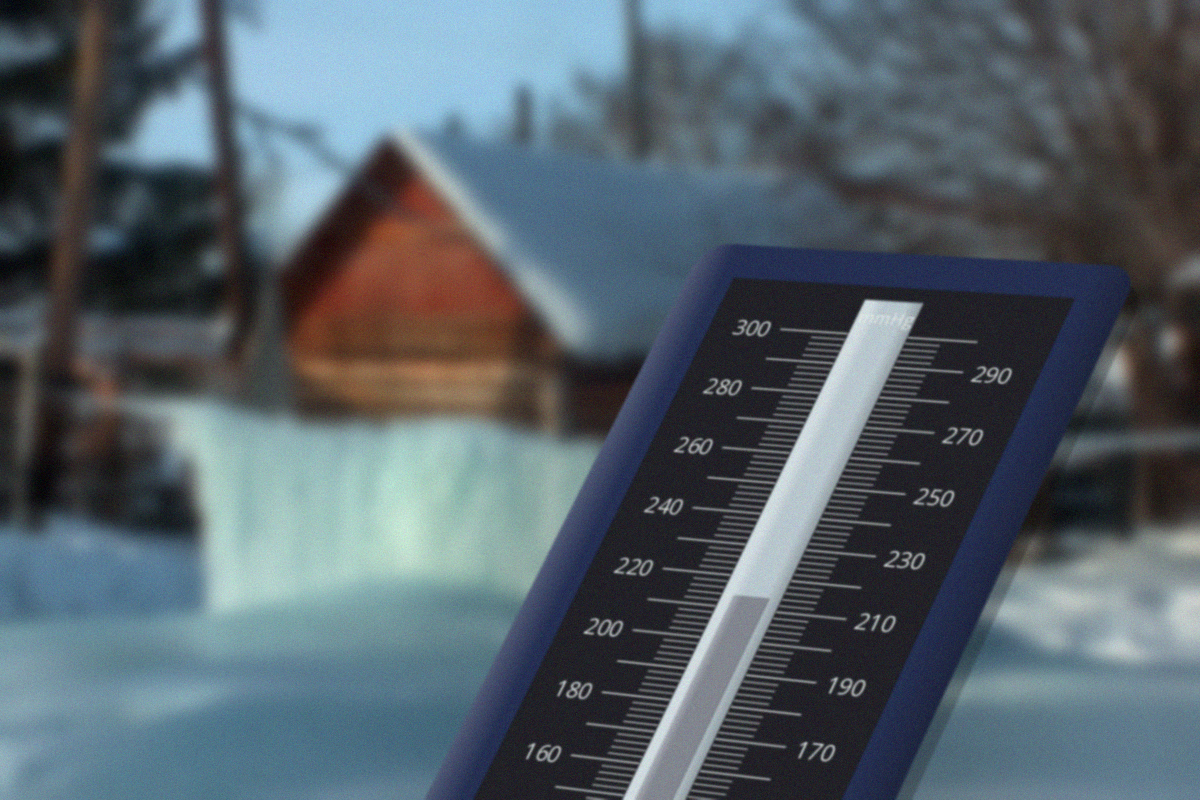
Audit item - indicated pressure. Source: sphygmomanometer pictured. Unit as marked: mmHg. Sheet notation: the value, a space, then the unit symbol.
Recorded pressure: 214 mmHg
